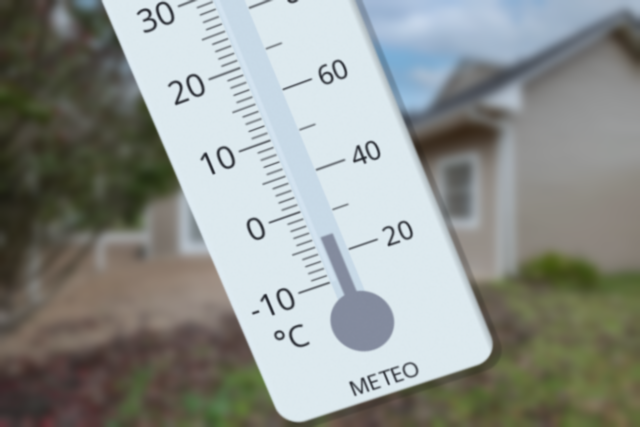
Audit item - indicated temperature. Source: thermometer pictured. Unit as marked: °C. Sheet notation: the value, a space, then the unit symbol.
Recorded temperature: -4 °C
